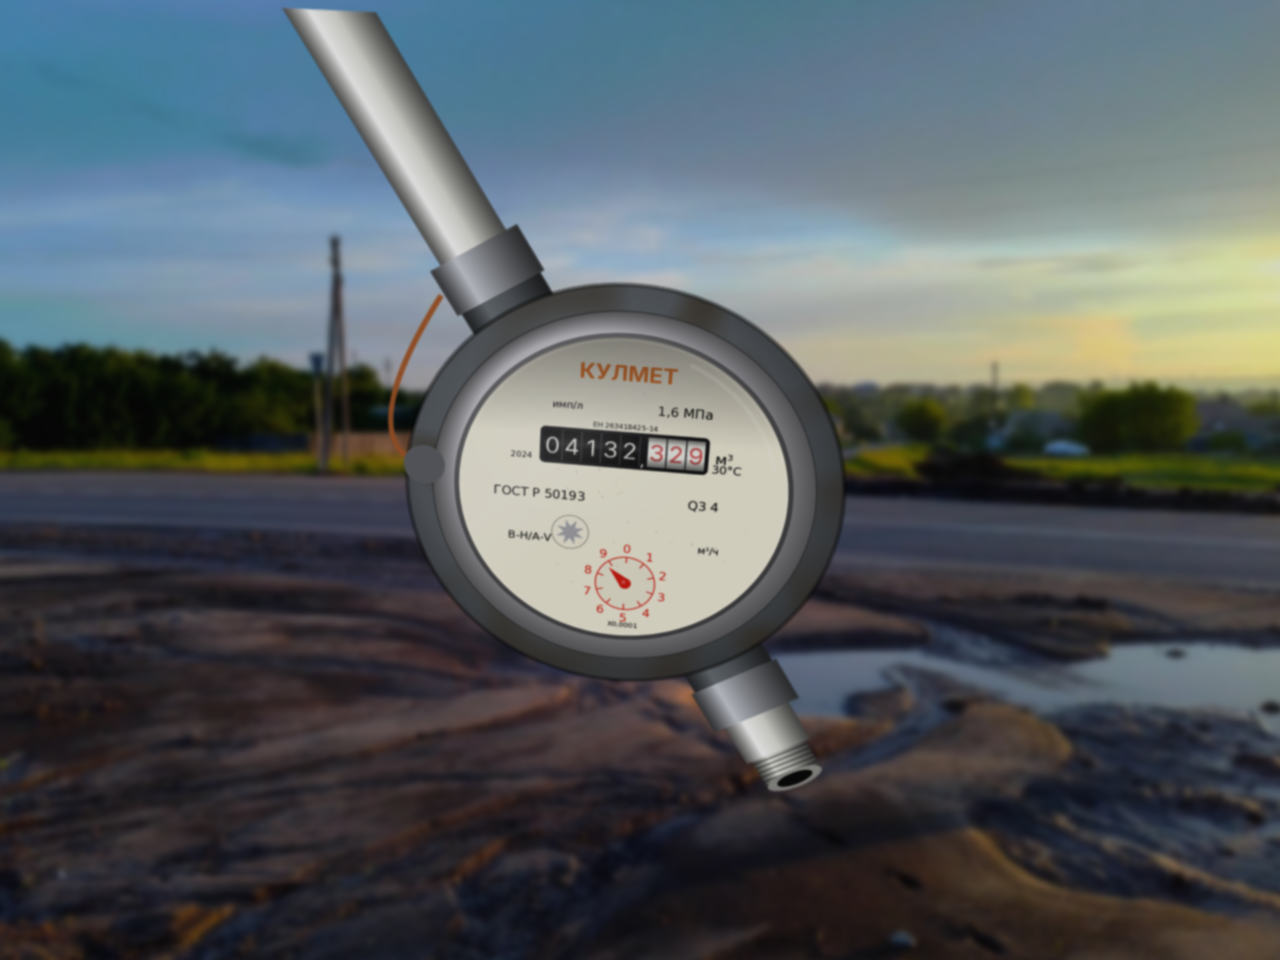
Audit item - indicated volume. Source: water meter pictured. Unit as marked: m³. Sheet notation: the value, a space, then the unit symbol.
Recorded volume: 4132.3298 m³
